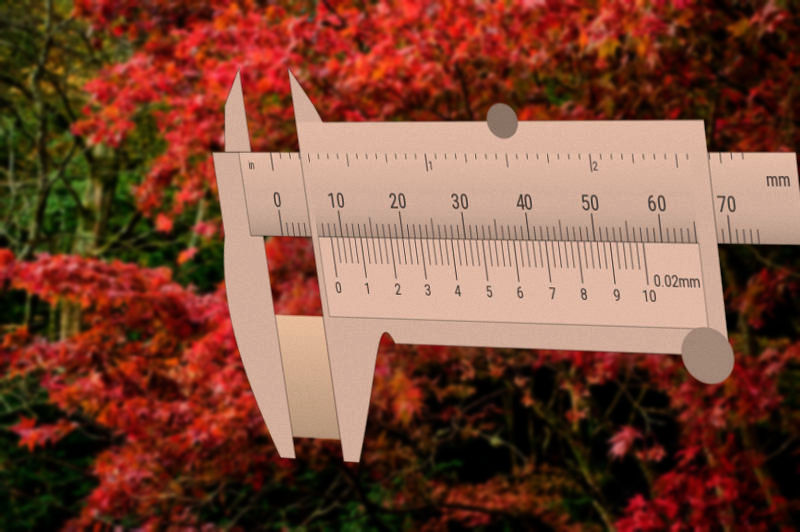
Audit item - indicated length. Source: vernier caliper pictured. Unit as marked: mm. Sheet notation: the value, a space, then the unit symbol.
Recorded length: 8.2 mm
